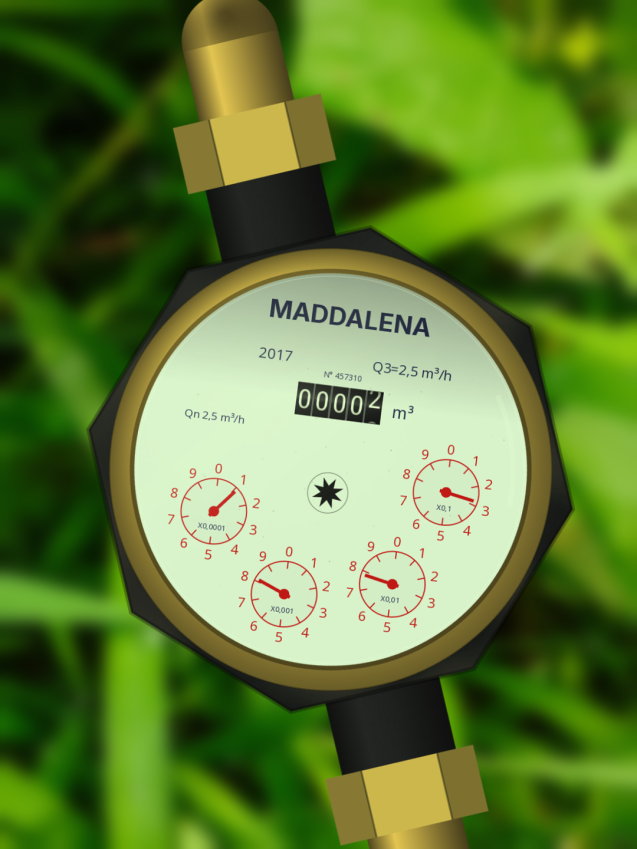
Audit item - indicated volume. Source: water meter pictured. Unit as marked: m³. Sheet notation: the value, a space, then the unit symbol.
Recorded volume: 2.2781 m³
